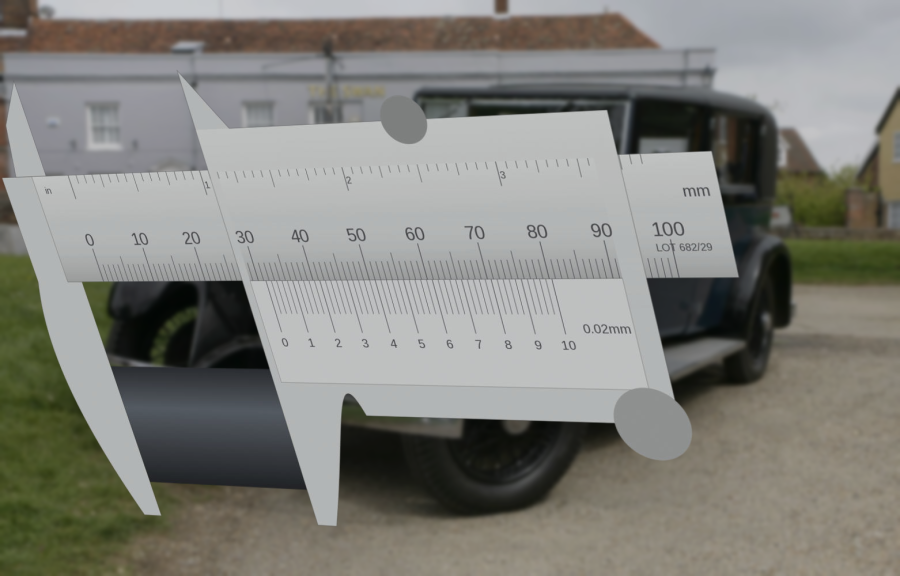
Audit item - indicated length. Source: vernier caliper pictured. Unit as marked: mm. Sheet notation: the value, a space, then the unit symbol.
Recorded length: 31.4 mm
